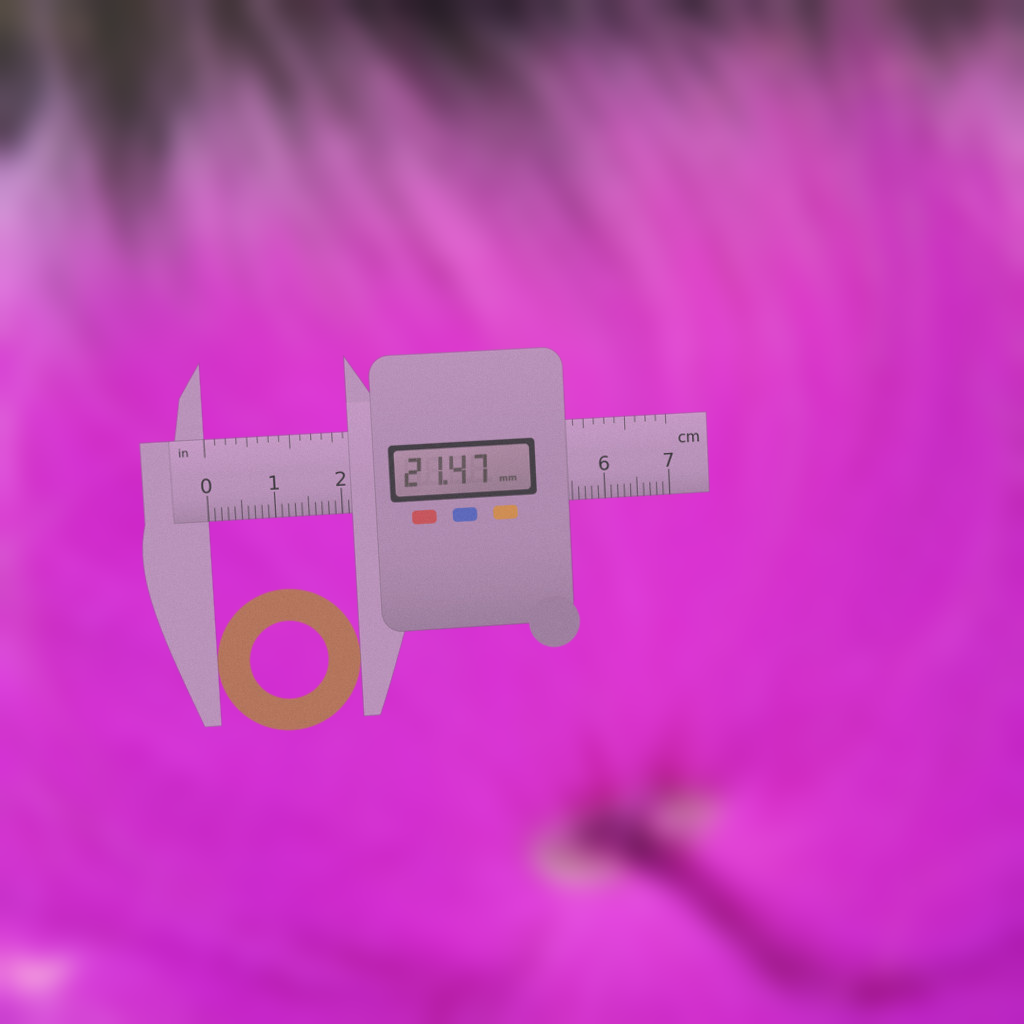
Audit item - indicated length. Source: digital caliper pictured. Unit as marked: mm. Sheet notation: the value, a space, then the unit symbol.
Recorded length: 21.47 mm
